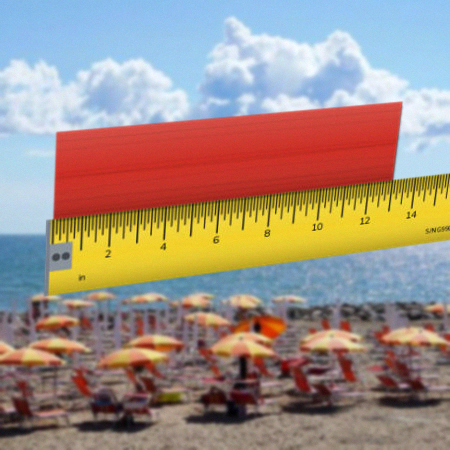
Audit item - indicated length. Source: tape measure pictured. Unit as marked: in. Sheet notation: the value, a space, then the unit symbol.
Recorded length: 13 in
